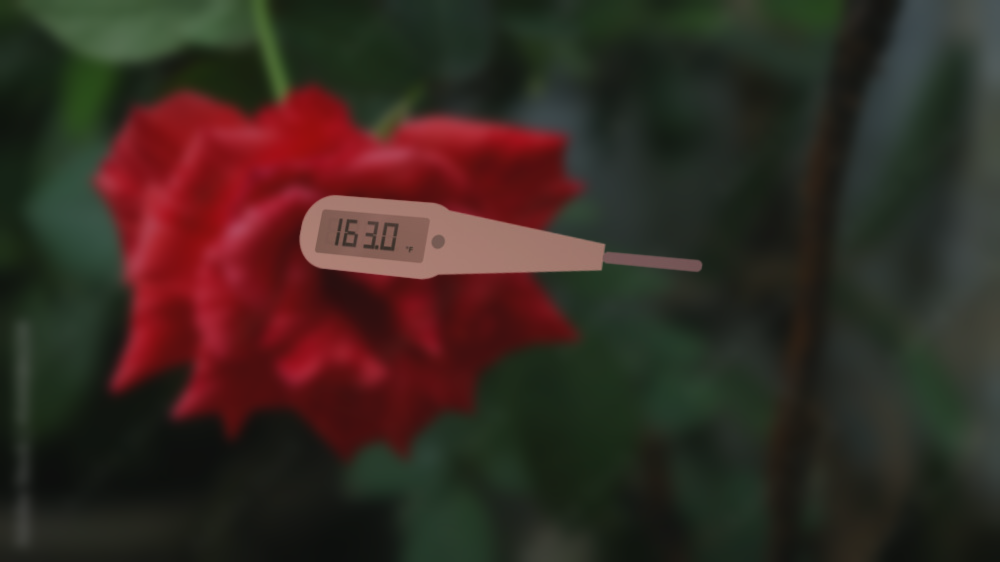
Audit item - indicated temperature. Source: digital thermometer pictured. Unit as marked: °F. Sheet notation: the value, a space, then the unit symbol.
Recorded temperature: 163.0 °F
